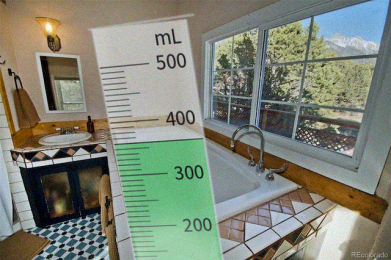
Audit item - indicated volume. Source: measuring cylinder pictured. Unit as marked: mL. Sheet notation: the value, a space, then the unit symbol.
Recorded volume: 360 mL
